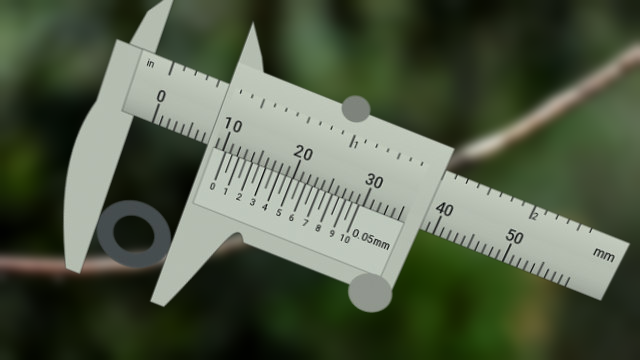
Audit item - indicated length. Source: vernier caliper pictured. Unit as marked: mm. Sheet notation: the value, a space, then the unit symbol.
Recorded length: 10.4 mm
